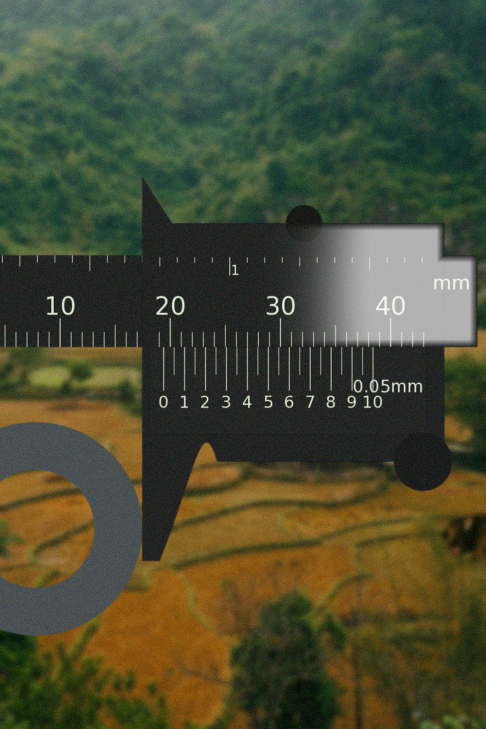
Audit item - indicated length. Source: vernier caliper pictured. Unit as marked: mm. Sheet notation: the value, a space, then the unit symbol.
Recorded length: 19.4 mm
